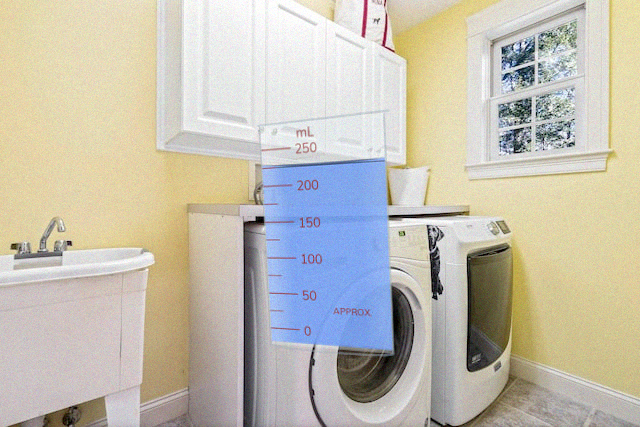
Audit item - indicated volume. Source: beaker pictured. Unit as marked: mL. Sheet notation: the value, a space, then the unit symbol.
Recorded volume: 225 mL
